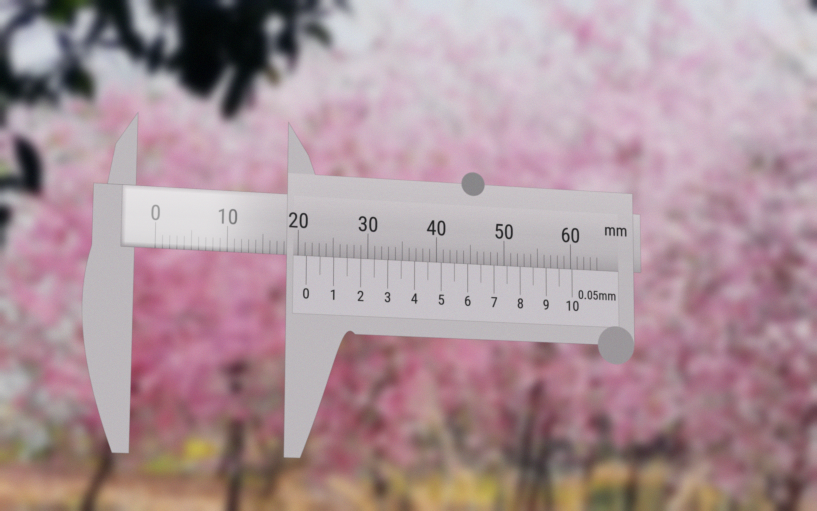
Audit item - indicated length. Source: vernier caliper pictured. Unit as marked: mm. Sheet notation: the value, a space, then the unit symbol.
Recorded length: 21.2 mm
